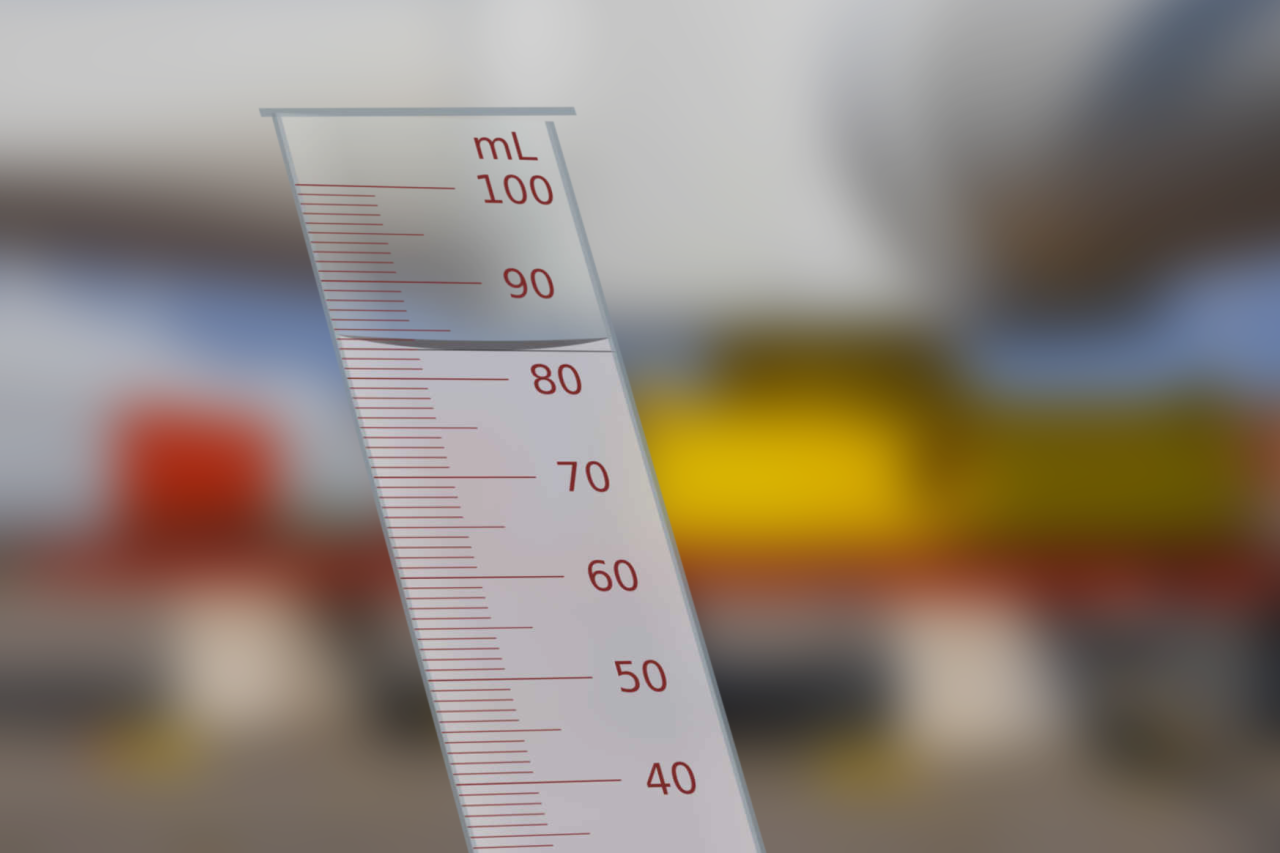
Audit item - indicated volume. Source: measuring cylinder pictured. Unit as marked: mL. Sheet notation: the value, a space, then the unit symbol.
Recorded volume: 83 mL
